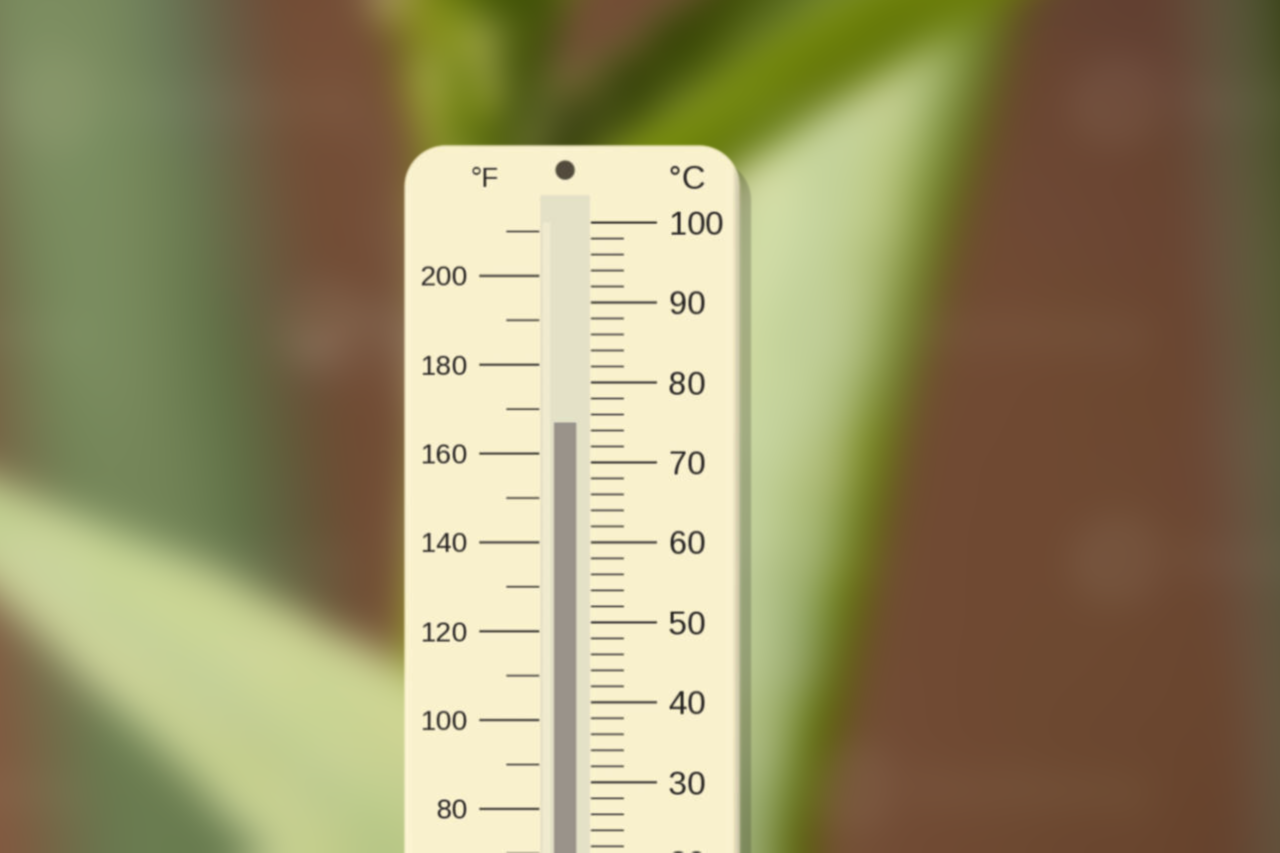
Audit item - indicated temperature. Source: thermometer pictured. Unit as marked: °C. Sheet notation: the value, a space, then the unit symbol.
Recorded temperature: 75 °C
